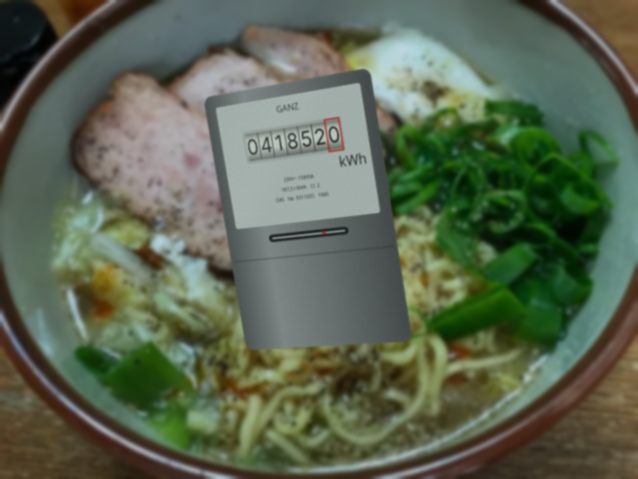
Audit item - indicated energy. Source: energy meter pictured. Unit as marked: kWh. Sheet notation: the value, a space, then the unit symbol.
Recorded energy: 41852.0 kWh
